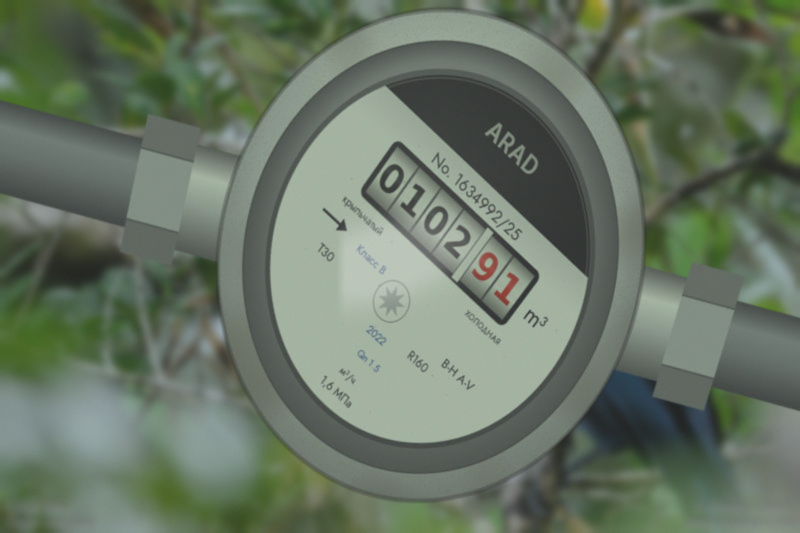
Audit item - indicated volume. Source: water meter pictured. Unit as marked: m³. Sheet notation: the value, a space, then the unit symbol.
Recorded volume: 102.91 m³
